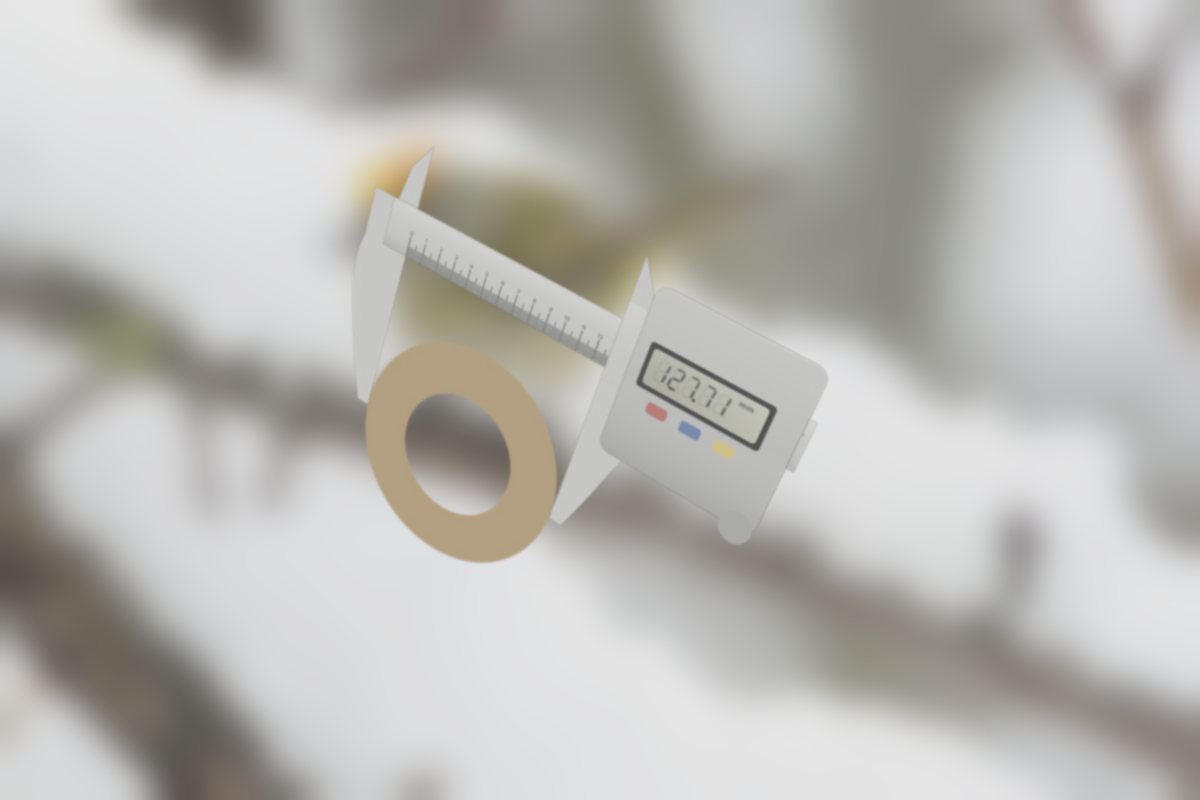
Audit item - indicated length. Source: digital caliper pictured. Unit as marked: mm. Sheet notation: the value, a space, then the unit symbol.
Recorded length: 127.71 mm
